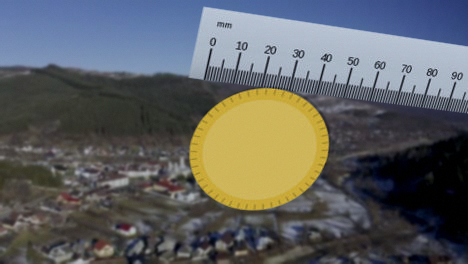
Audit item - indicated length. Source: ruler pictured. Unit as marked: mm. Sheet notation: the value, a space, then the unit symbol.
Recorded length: 50 mm
